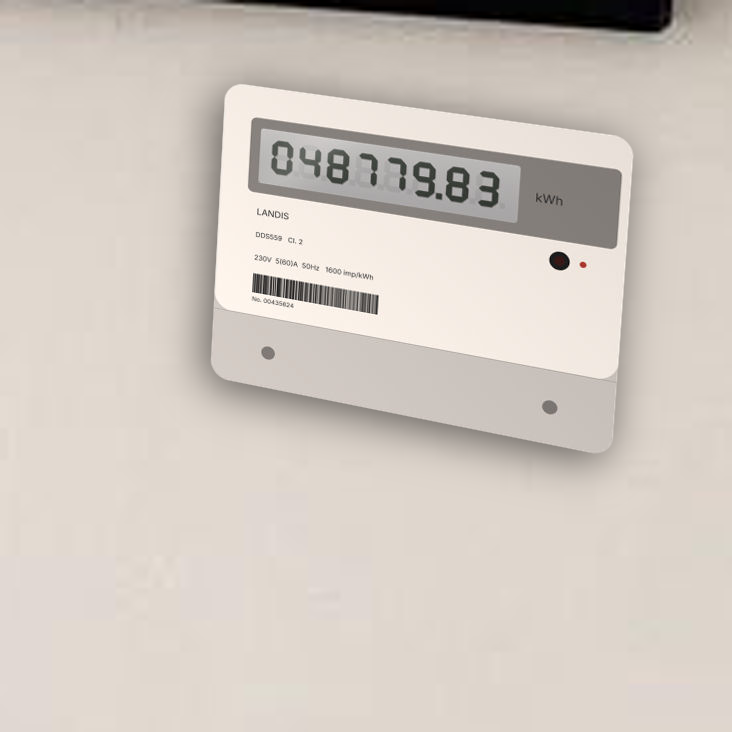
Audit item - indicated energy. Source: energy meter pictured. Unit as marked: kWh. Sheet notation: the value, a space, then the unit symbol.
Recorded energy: 48779.83 kWh
